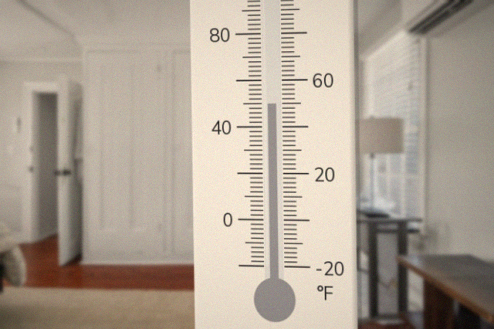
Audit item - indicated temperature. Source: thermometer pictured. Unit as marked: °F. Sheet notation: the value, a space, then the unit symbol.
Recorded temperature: 50 °F
